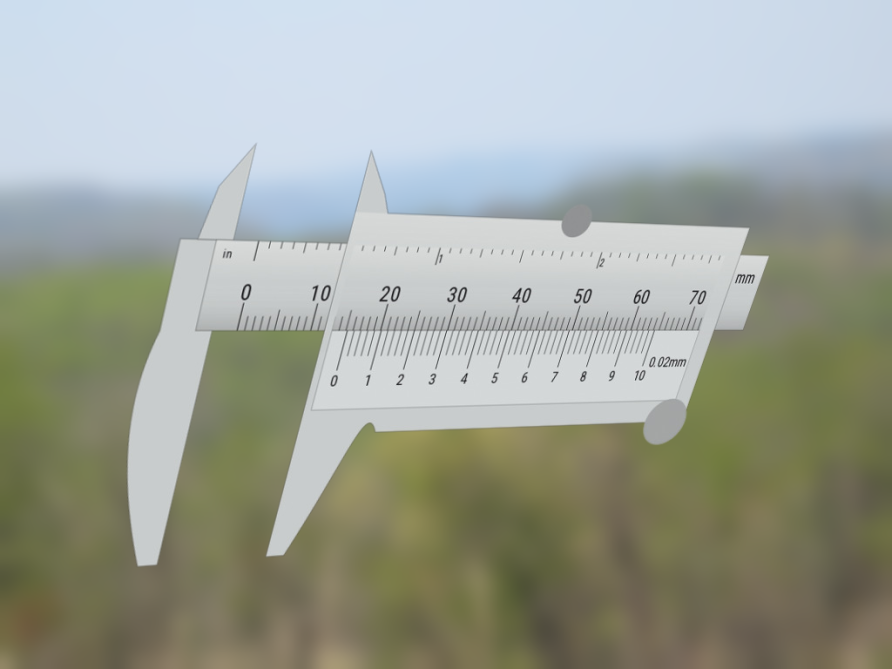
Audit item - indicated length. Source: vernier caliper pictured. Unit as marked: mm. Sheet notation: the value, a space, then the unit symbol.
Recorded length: 15.2 mm
